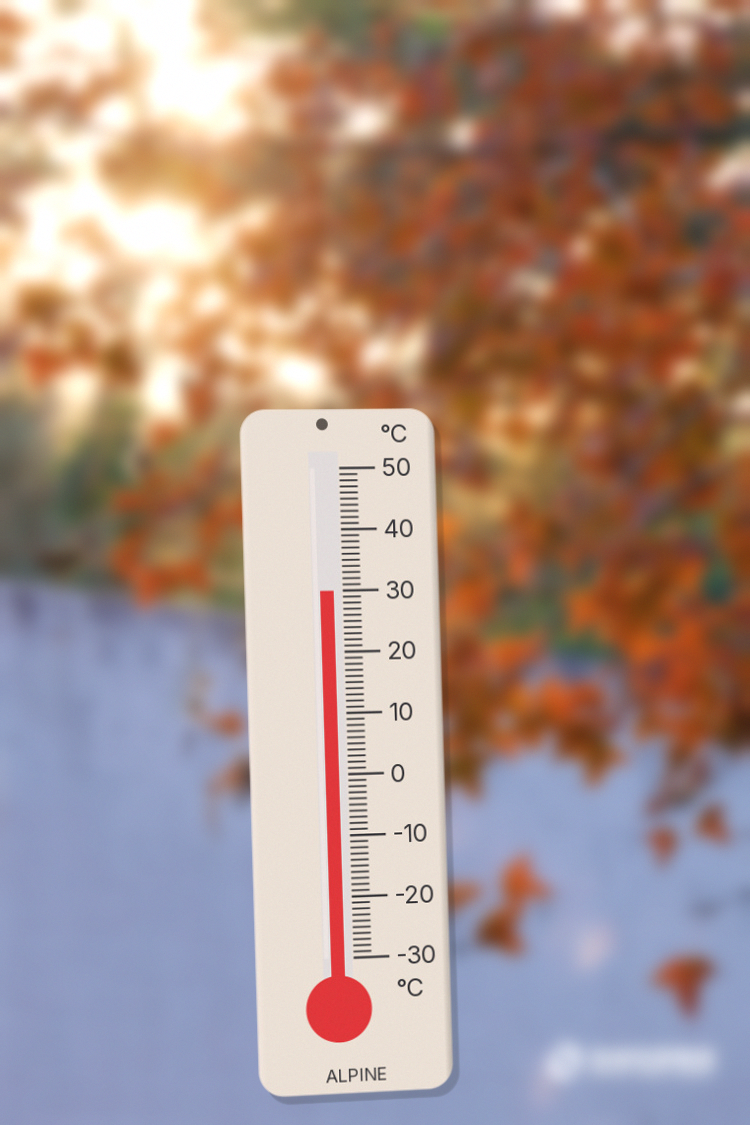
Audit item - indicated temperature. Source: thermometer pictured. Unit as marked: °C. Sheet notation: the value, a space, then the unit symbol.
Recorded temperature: 30 °C
